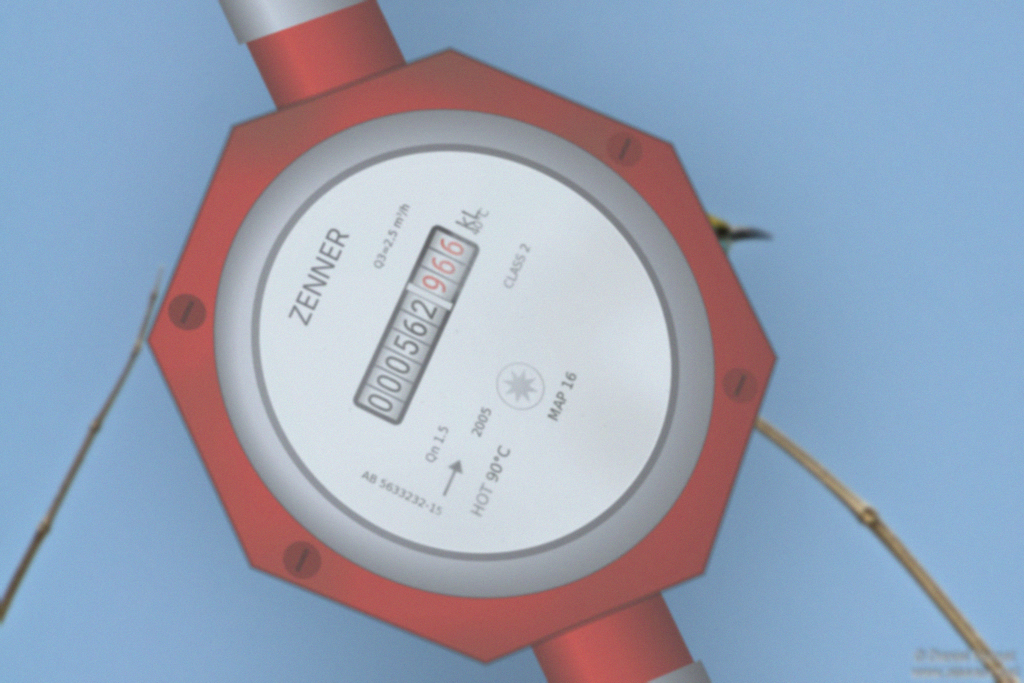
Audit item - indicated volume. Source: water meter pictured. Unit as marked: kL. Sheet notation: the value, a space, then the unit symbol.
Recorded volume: 562.966 kL
